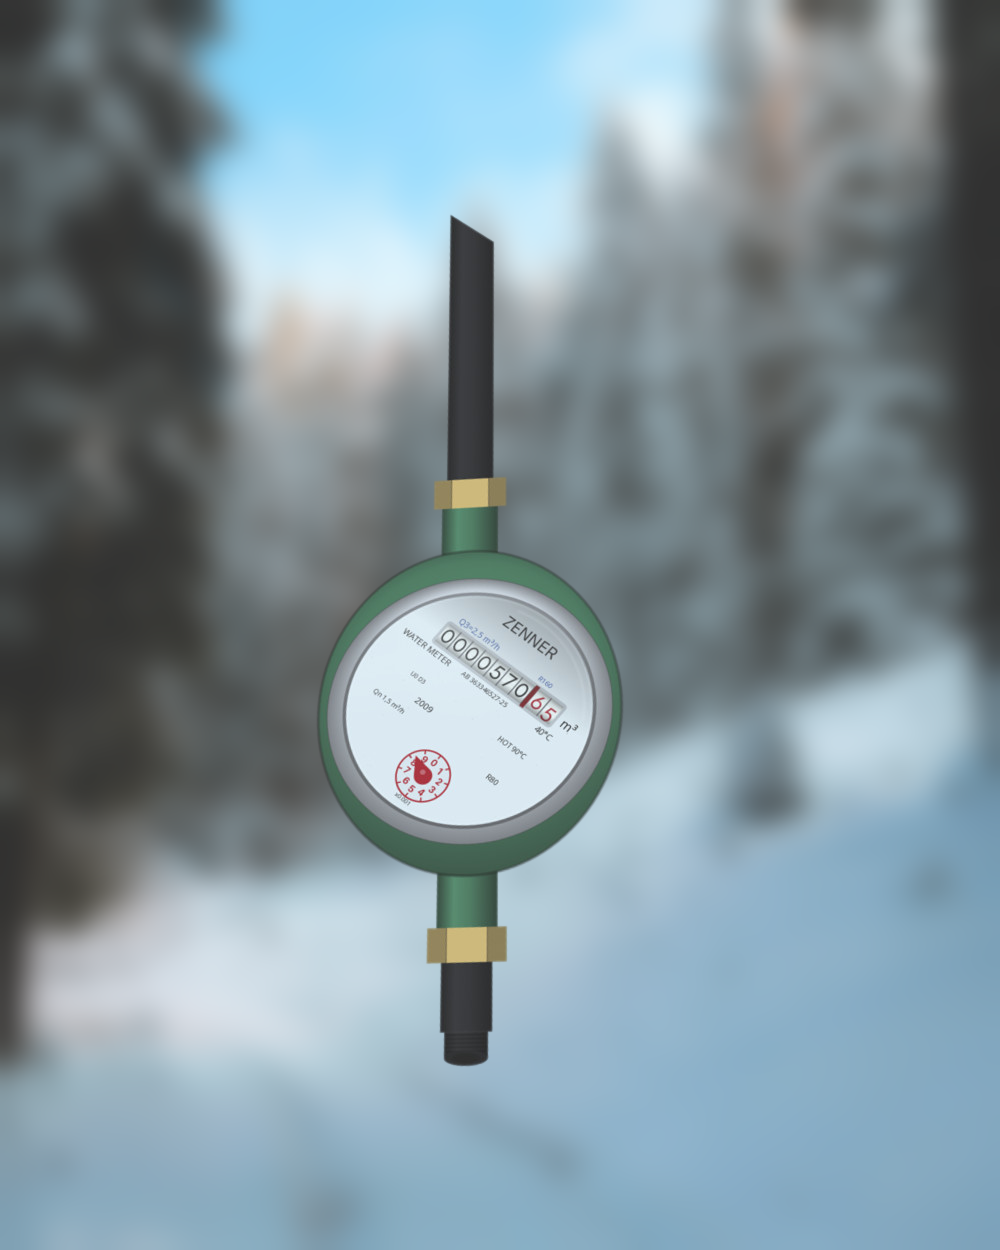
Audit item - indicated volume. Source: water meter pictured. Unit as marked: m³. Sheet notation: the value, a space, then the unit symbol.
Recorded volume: 570.648 m³
